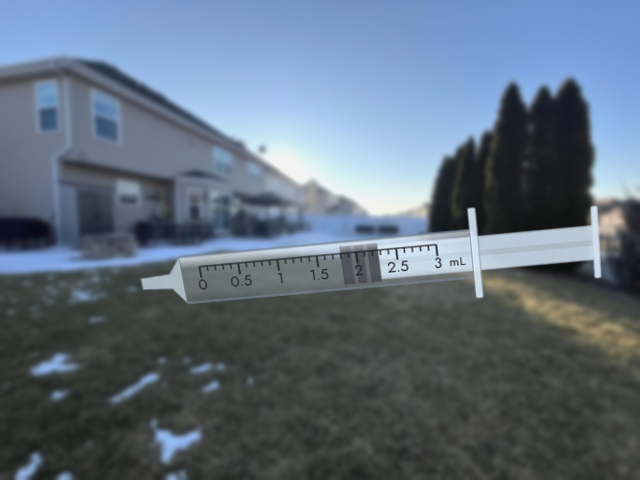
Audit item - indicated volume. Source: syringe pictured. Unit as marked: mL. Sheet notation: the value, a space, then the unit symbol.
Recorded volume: 1.8 mL
